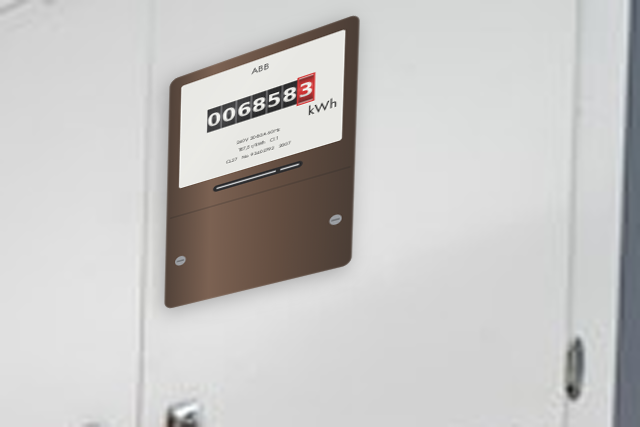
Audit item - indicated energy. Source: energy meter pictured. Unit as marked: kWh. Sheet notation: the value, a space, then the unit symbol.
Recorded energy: 6858.3 kWh
